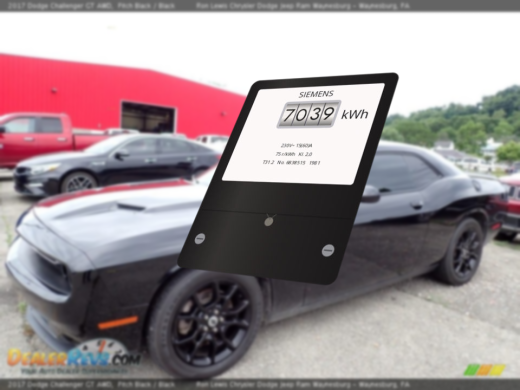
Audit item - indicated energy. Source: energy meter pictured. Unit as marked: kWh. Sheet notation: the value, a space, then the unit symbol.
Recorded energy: 7039 kWh
